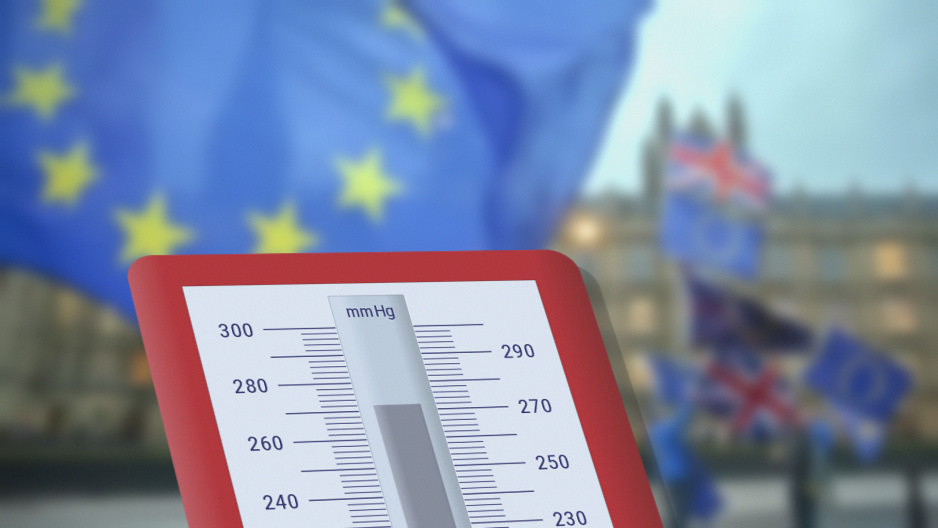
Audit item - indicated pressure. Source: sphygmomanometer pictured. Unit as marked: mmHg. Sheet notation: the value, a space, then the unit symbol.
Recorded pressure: 272 mmHg
